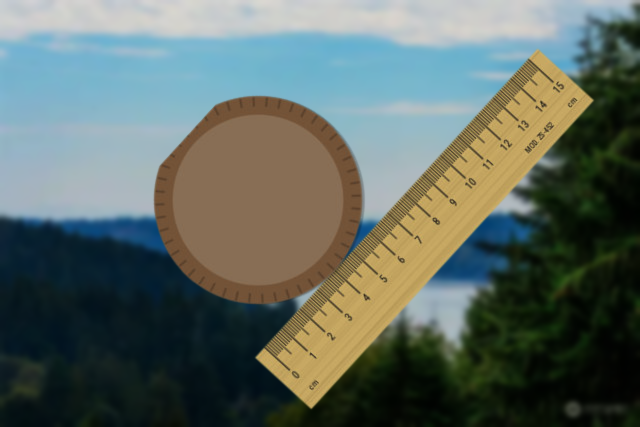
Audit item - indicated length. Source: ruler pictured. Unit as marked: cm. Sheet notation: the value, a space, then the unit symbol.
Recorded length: 8 cm
